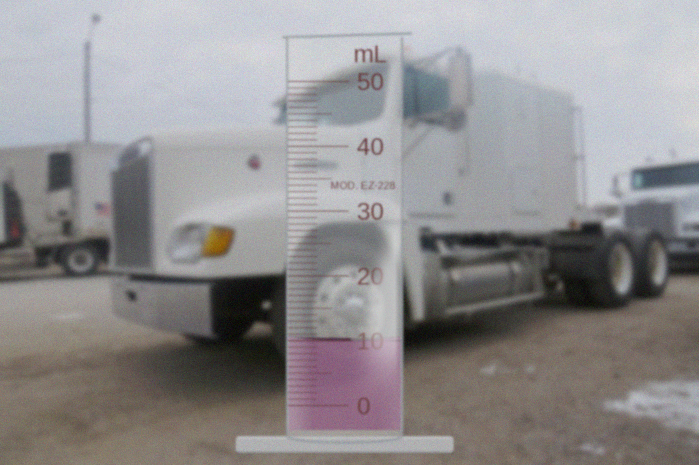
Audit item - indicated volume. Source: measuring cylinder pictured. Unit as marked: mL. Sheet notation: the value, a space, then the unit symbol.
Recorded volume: 10 mL
